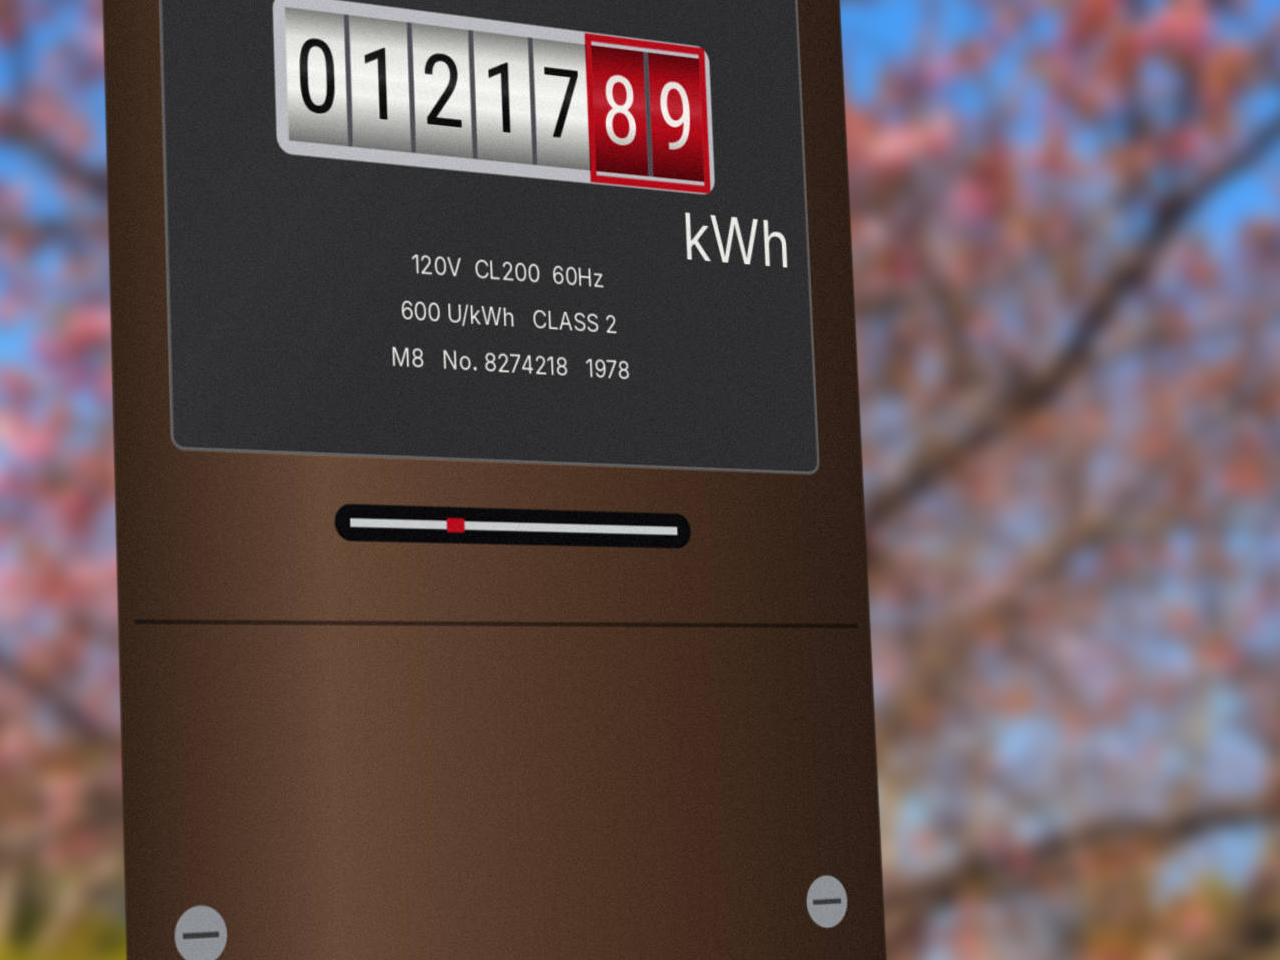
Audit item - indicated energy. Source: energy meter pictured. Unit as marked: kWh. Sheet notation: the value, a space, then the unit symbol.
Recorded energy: 1217.89 kWh
